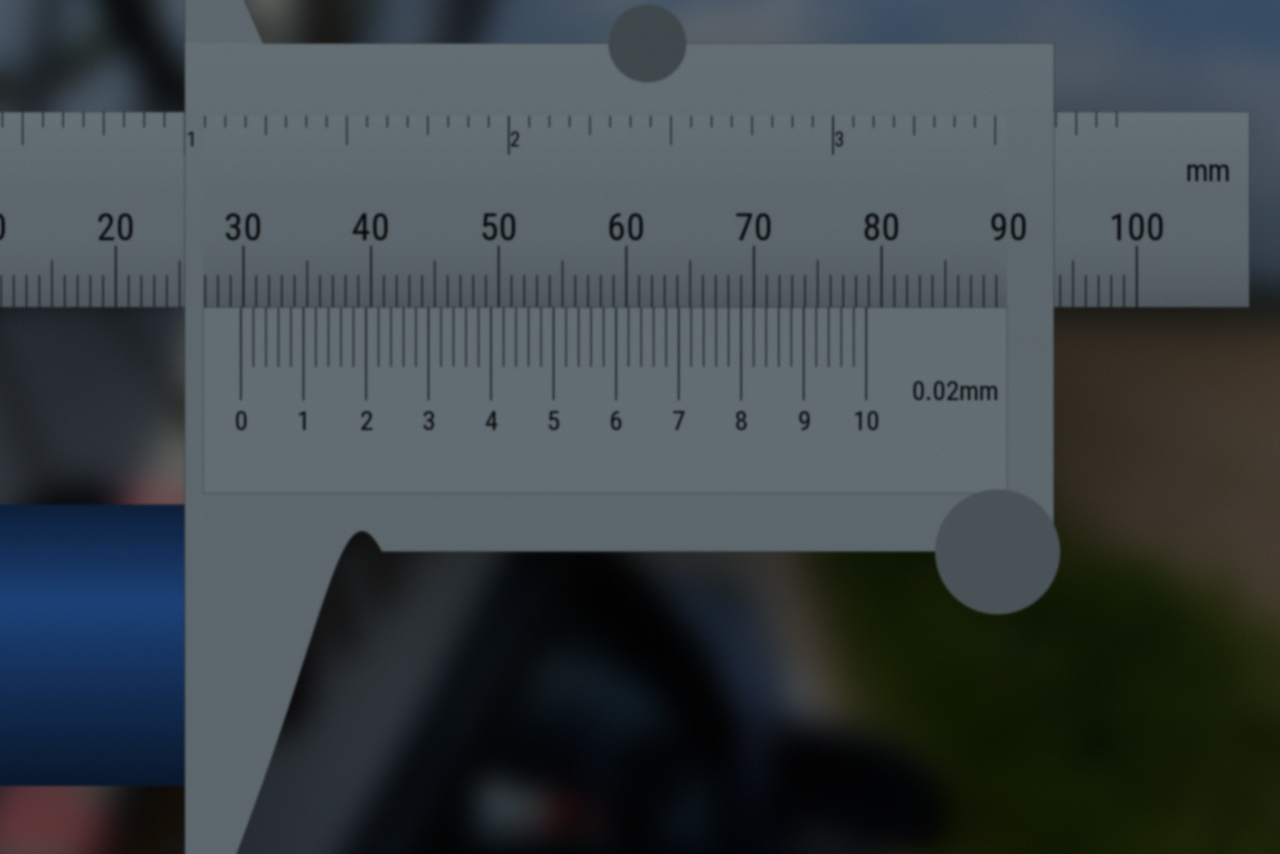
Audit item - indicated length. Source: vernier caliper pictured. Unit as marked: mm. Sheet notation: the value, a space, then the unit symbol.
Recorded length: 29.8 mm
